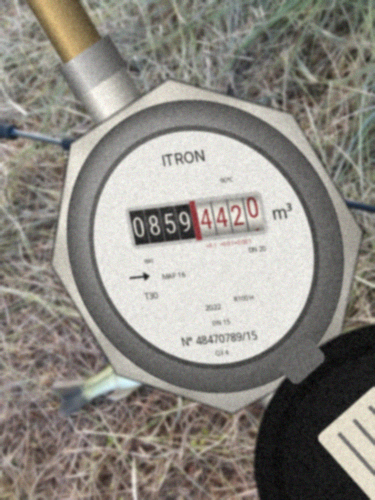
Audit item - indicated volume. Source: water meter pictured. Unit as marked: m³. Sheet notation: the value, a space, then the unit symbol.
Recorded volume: 859.4420 m³
